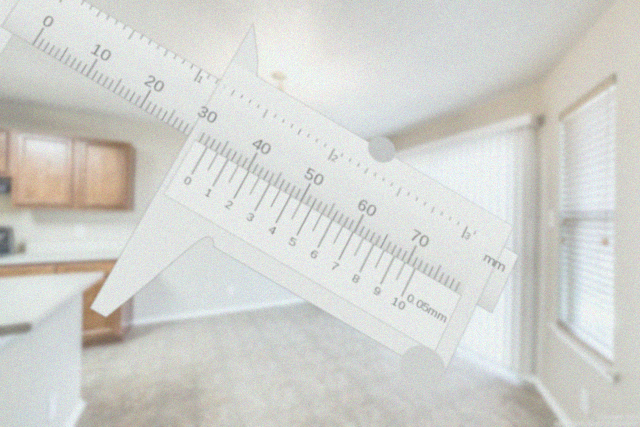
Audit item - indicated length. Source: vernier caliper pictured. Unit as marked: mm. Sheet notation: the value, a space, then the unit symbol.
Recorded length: 32.5 mm
